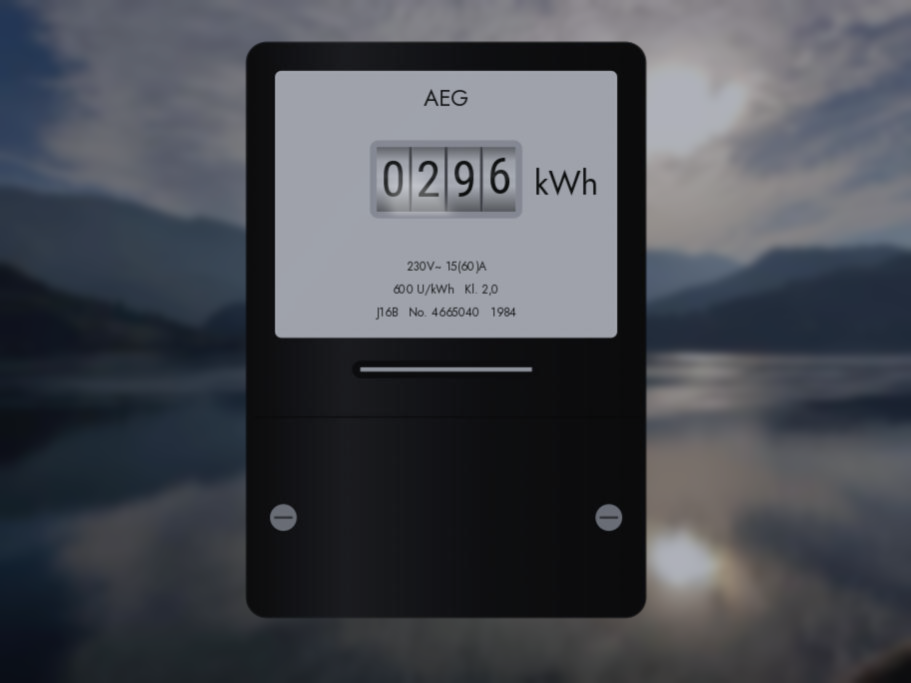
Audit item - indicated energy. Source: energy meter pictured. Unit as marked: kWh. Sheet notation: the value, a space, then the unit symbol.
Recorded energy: 296 kWh
